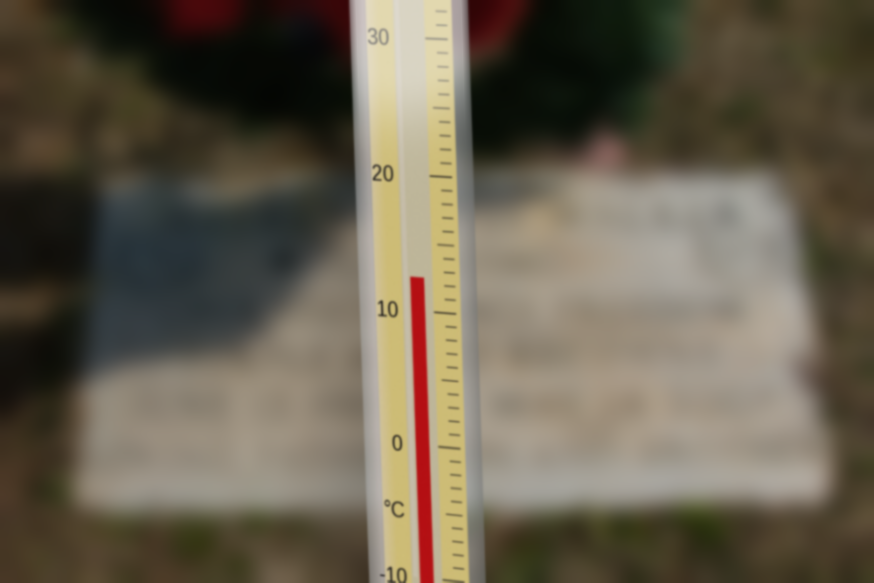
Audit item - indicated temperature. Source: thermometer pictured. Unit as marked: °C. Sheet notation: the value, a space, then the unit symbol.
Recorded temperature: 12.5 °C
